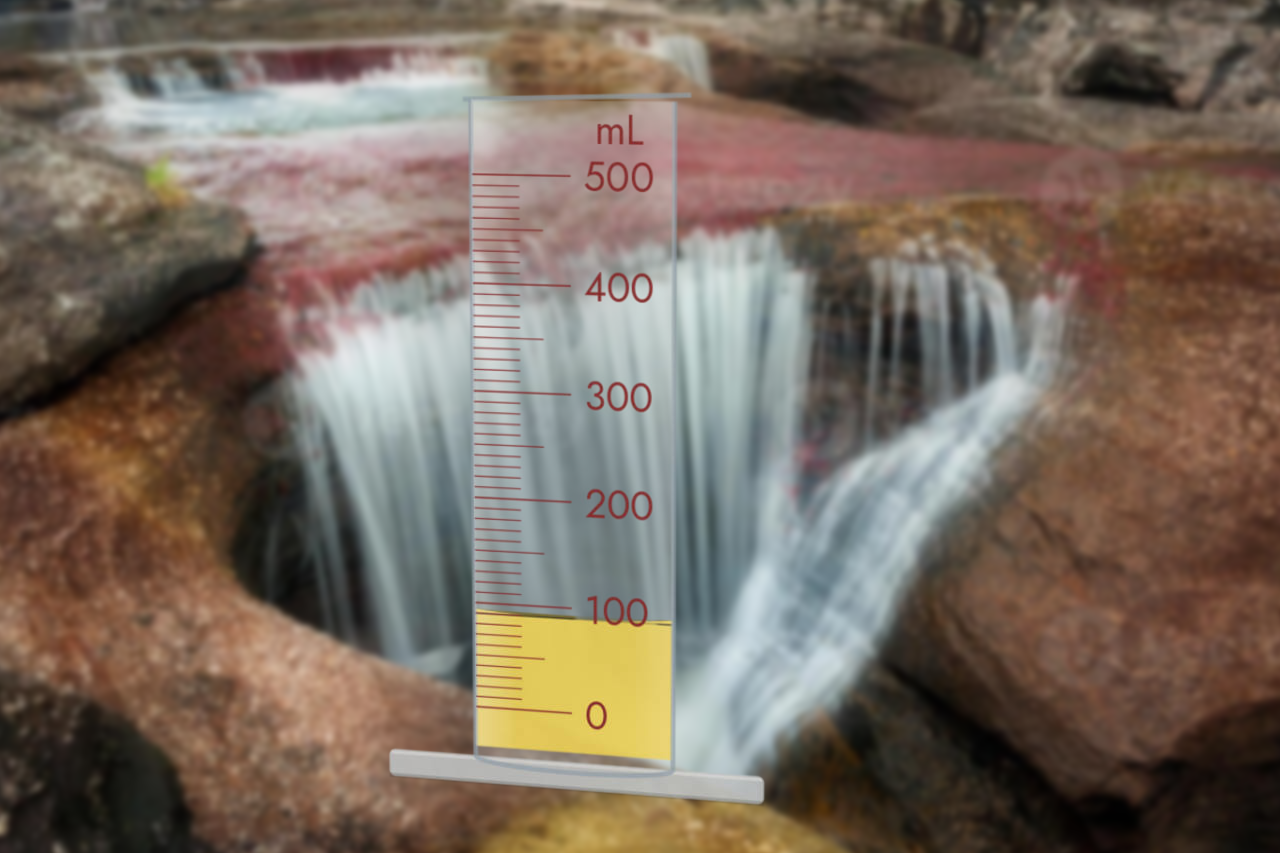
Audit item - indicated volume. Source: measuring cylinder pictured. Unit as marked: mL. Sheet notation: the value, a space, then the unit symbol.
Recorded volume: 90 mL
